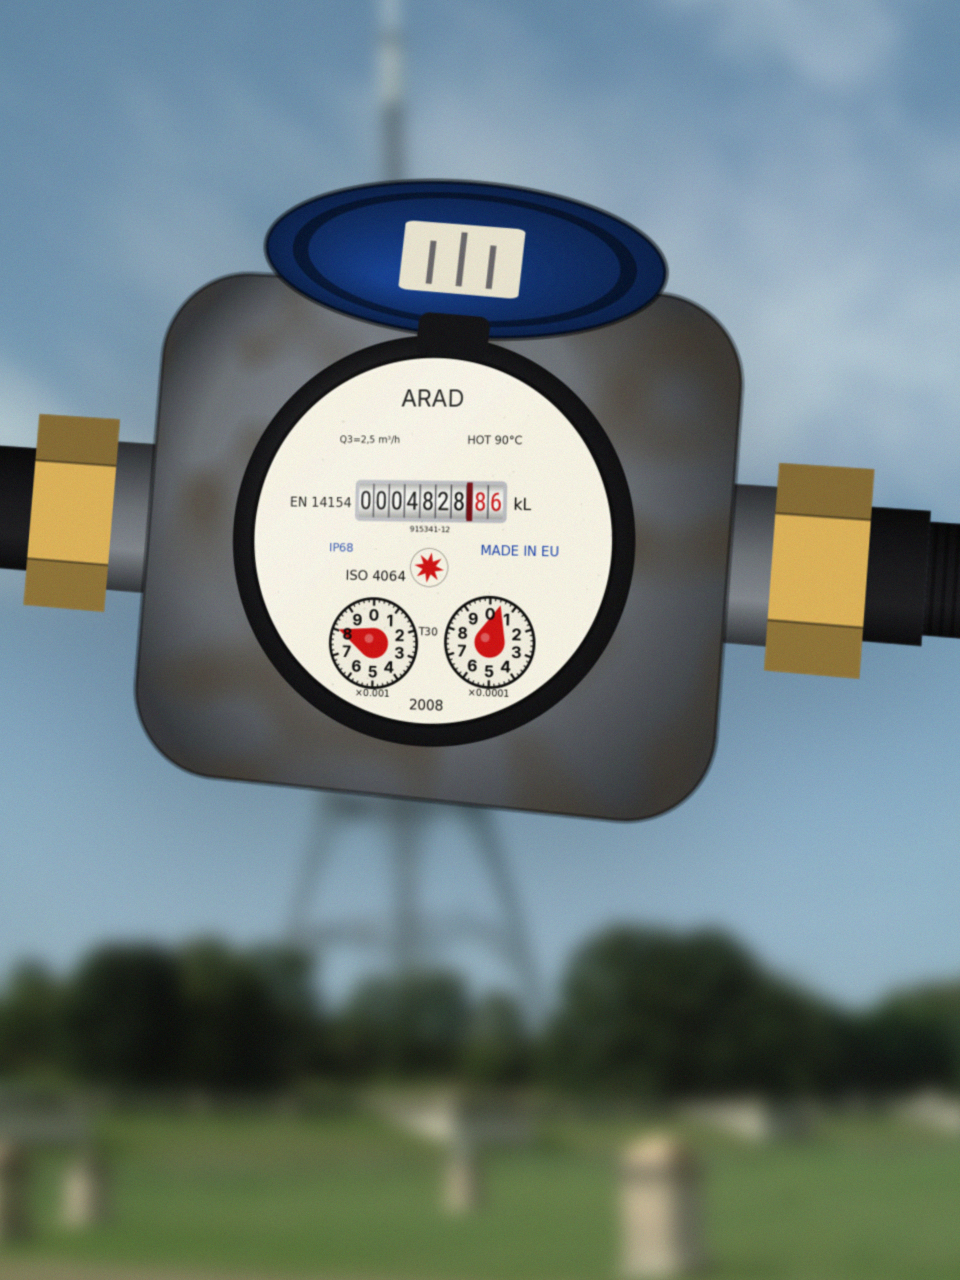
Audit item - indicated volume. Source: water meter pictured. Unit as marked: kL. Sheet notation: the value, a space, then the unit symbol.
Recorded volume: 4828.8680 kL
